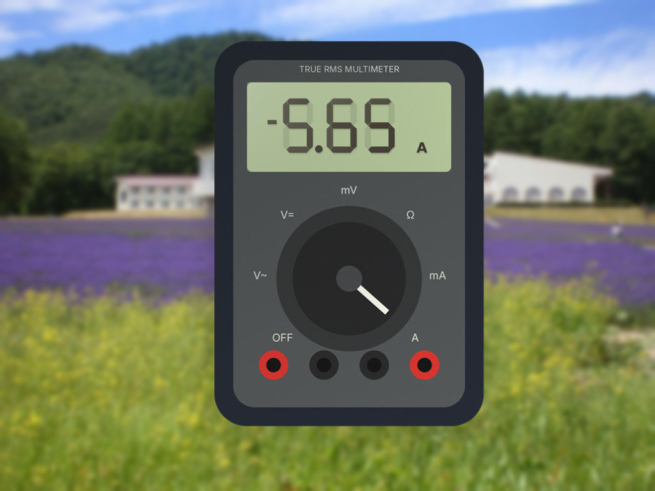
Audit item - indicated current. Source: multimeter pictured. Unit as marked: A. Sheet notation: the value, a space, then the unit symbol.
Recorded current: -5.65 A
